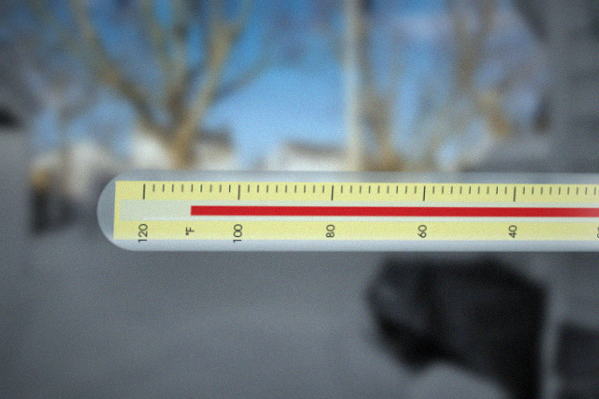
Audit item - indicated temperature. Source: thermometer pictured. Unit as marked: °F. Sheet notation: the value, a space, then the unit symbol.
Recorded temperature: 110 °F
